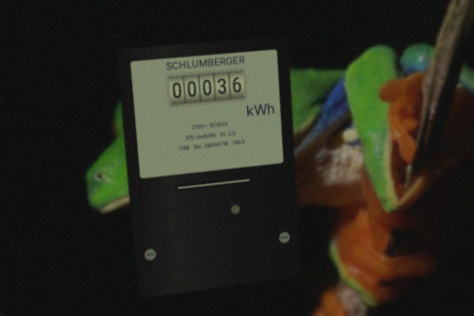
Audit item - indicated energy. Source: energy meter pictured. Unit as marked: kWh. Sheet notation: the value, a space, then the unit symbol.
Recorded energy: 36 kWh
